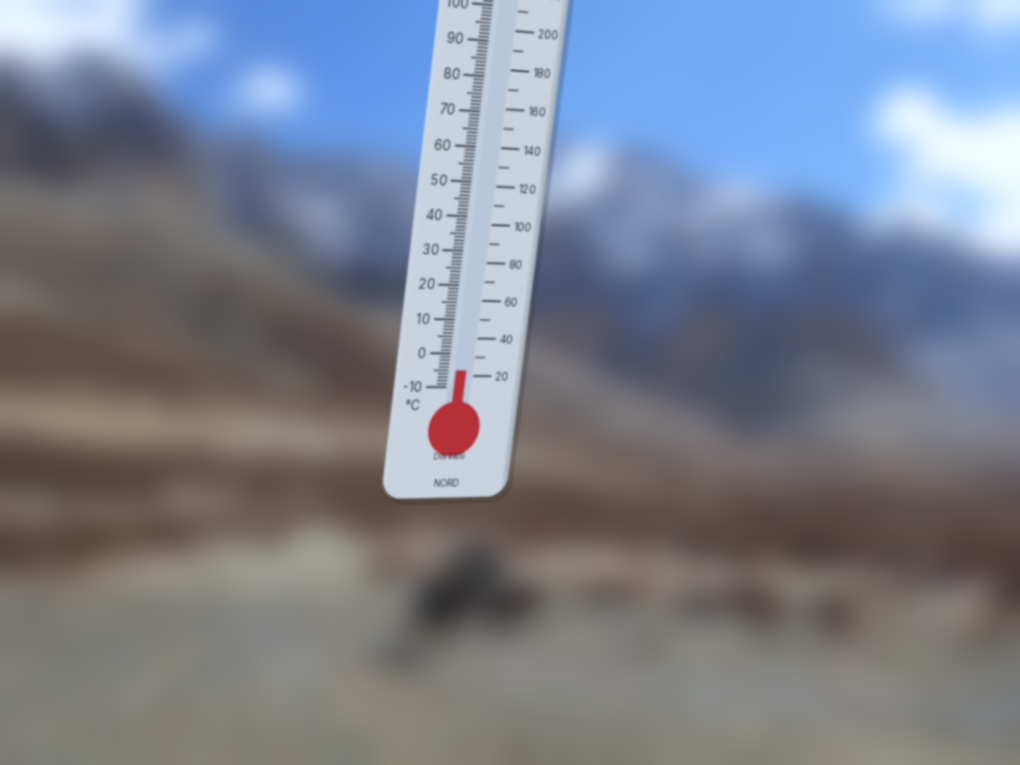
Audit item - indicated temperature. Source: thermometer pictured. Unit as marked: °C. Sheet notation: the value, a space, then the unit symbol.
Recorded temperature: -5 °C
